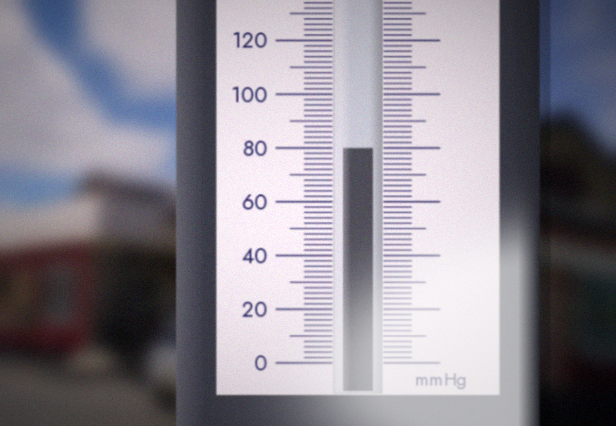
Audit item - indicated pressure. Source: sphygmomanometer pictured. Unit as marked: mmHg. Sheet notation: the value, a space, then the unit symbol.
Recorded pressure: 80 mmHg
